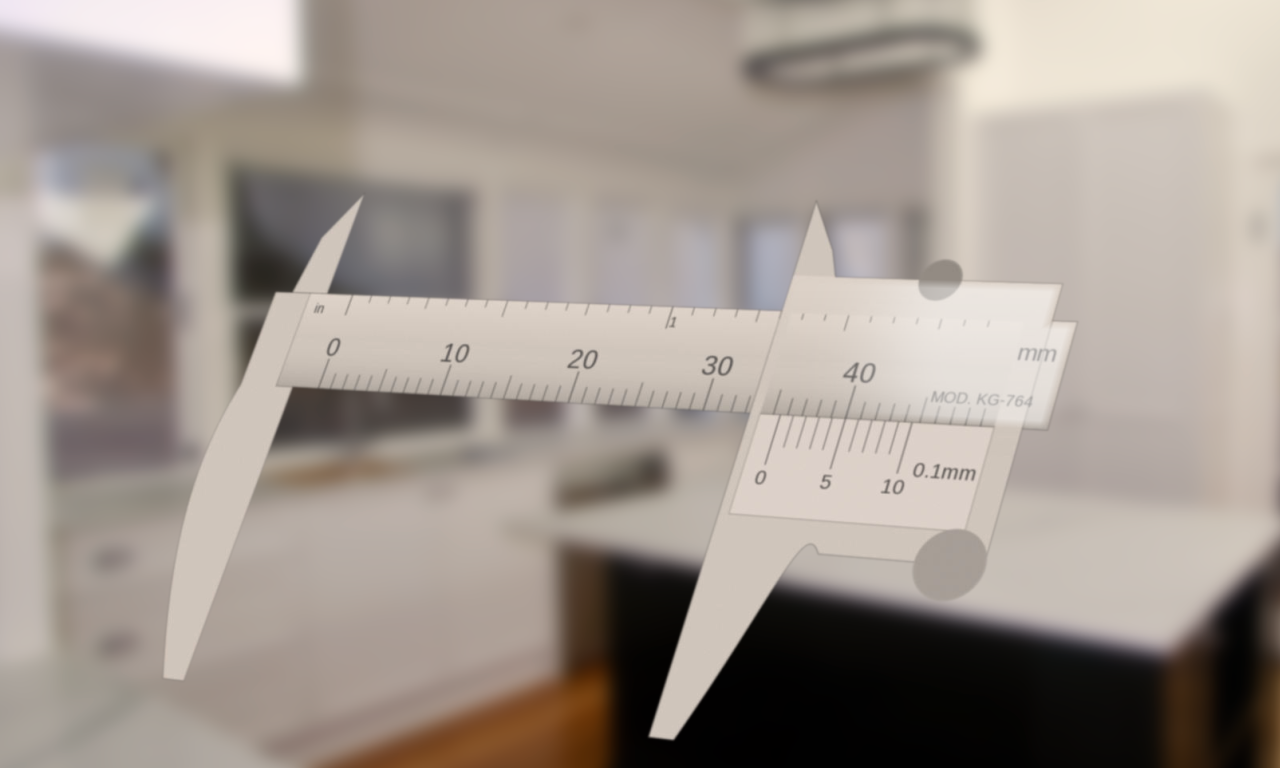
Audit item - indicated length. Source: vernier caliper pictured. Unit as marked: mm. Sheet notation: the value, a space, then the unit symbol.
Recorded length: 35.5 mm
